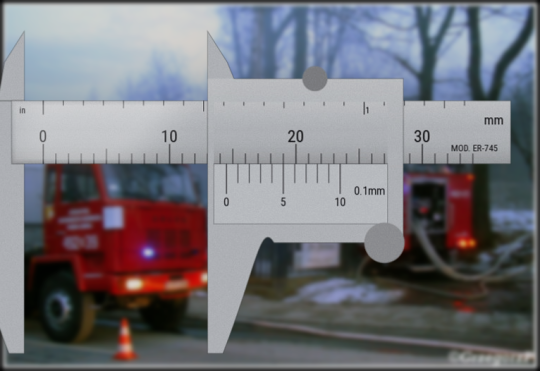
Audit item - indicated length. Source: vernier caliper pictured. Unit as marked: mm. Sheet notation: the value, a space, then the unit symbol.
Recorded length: 14.5 mm
